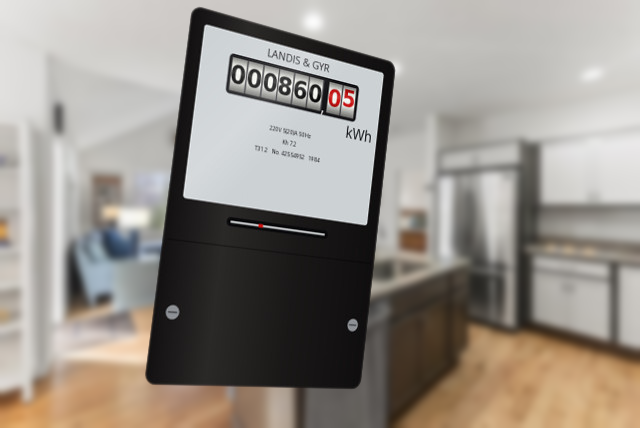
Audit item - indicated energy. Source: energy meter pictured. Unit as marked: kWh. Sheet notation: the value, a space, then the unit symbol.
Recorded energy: 860.05 kWh
